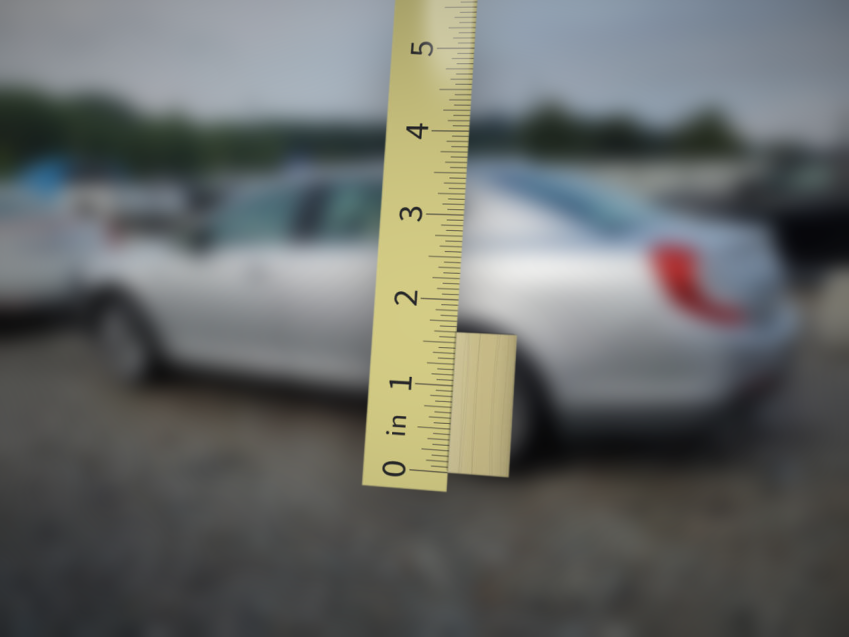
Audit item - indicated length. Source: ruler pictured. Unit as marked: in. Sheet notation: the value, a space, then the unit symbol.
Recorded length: 1.625 in
